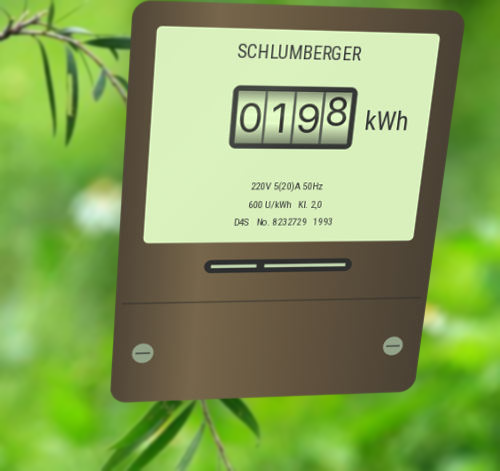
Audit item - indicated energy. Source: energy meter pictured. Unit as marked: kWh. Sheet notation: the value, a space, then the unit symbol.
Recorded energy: 198 kWh
